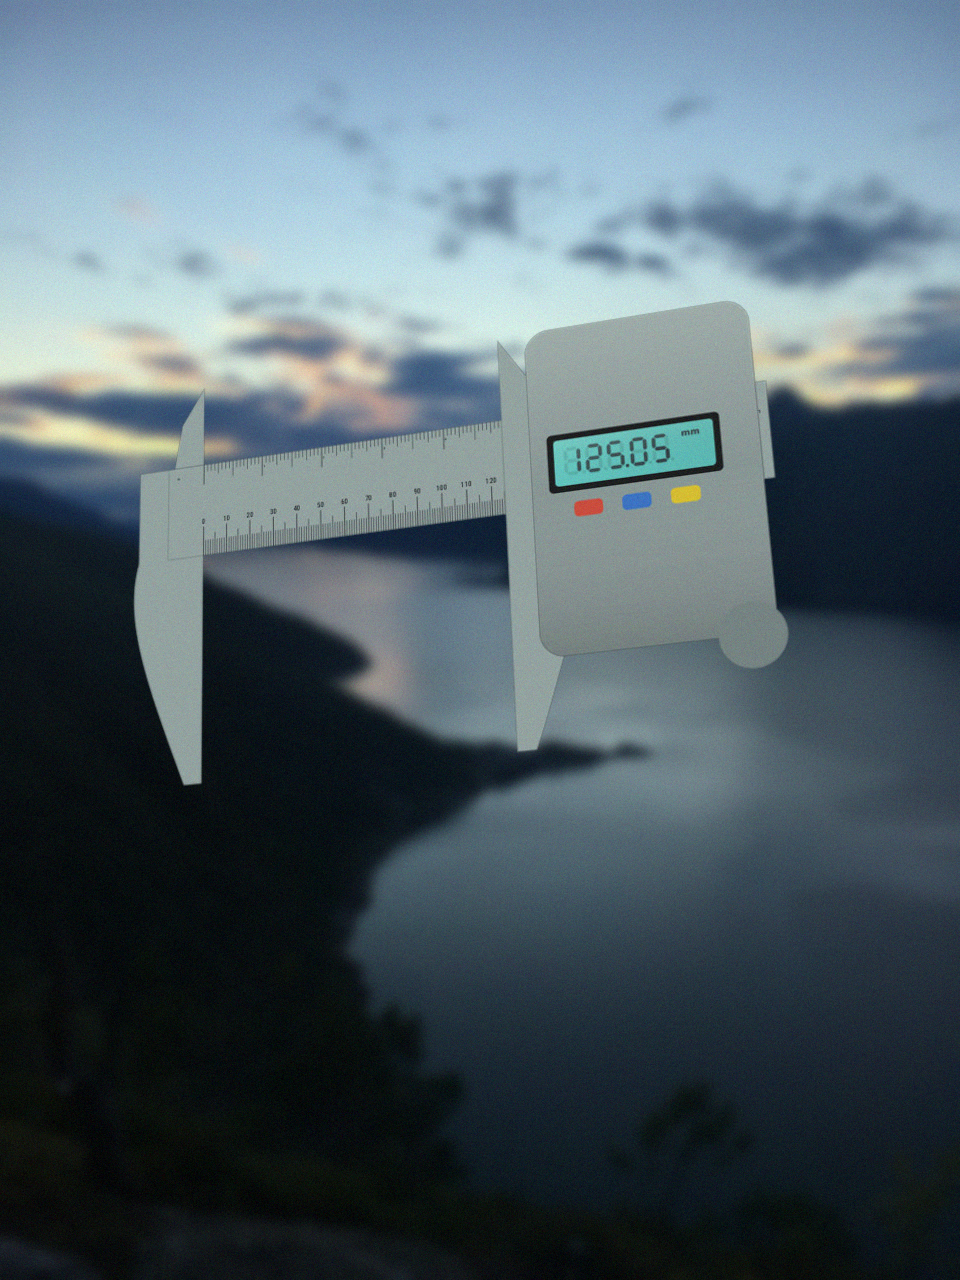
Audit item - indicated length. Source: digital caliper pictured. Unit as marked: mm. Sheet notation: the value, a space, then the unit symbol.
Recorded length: 125.05 mm
